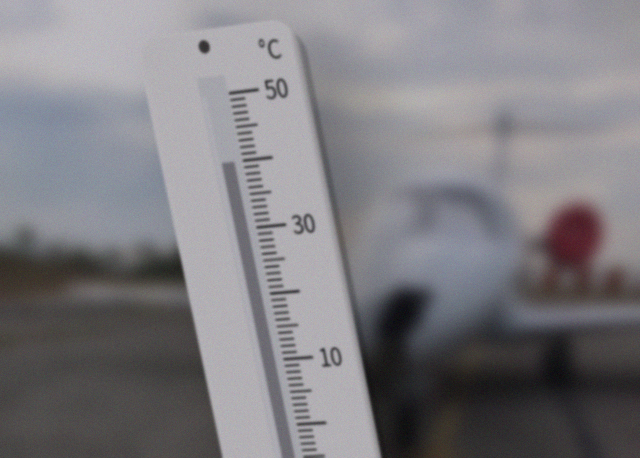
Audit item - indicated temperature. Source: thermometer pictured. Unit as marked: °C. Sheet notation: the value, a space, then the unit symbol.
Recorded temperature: 40 °C
